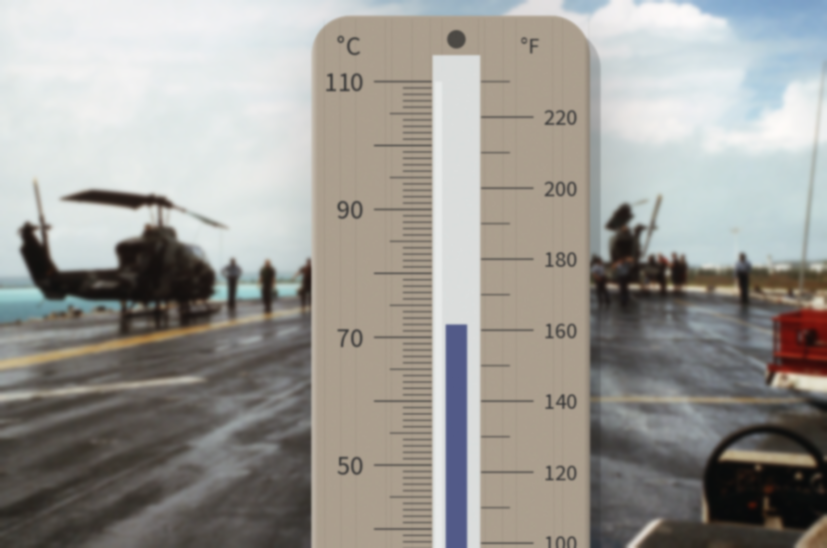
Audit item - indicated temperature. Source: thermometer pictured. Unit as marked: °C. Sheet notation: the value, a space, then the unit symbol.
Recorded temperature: 72 °C
